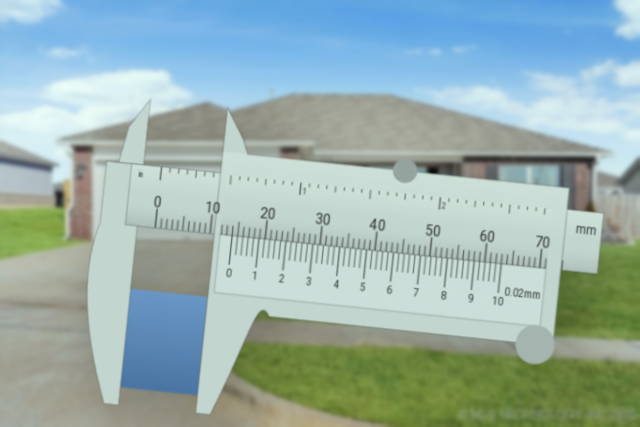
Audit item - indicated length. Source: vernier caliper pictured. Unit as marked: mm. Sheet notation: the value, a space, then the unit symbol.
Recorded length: 14.0 mm
